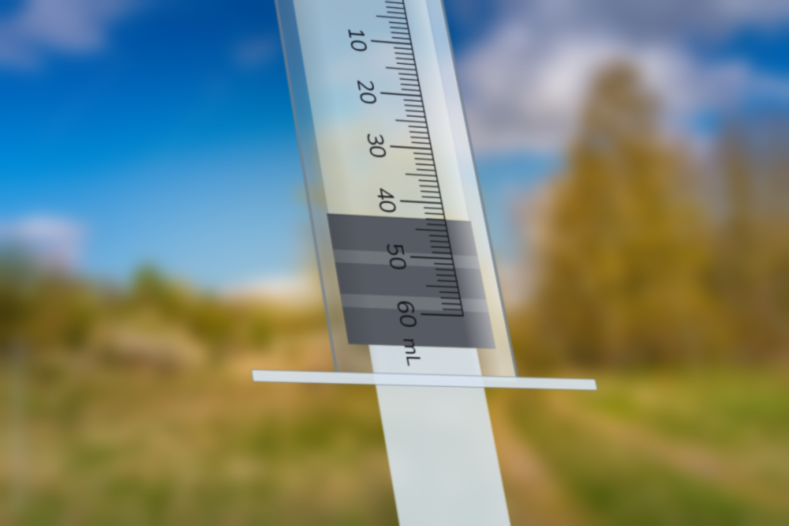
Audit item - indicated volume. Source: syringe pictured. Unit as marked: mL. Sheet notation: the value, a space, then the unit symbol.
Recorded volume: 43 mL
